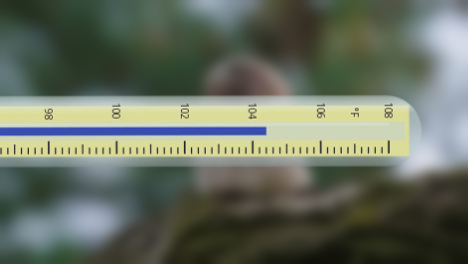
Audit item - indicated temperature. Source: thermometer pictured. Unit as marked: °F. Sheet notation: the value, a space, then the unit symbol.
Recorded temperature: 104.4 °F
